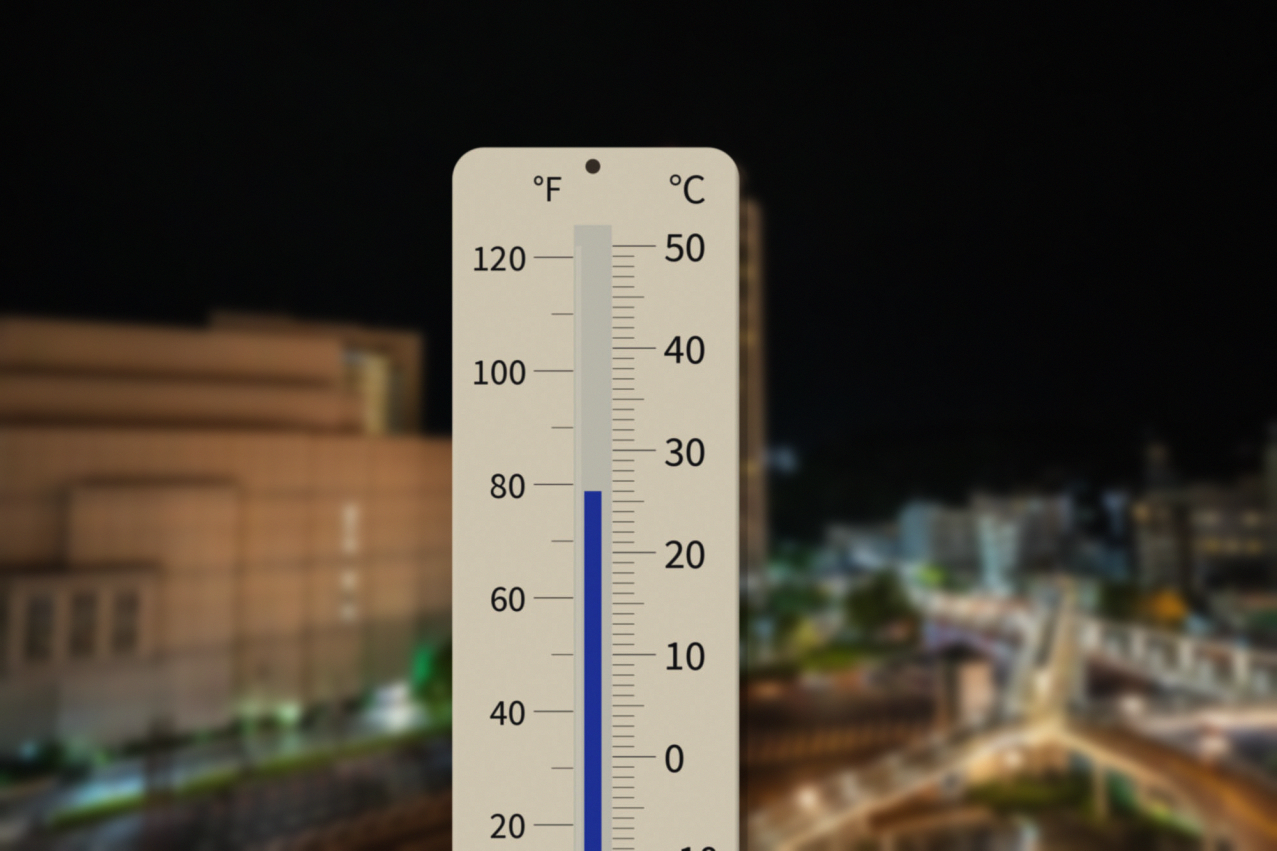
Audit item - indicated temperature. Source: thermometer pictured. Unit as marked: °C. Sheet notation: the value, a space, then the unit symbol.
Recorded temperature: 26 °C
